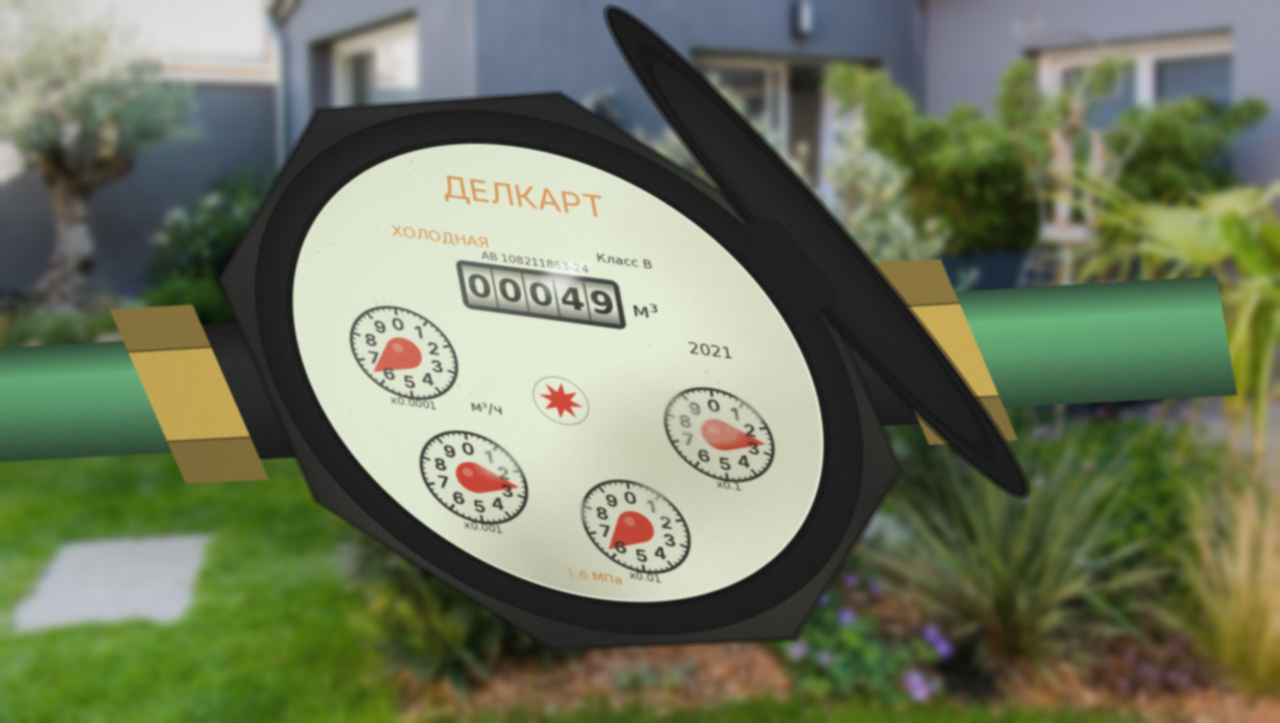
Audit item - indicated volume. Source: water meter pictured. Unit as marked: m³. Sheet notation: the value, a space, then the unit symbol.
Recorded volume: 49.2626 m³
